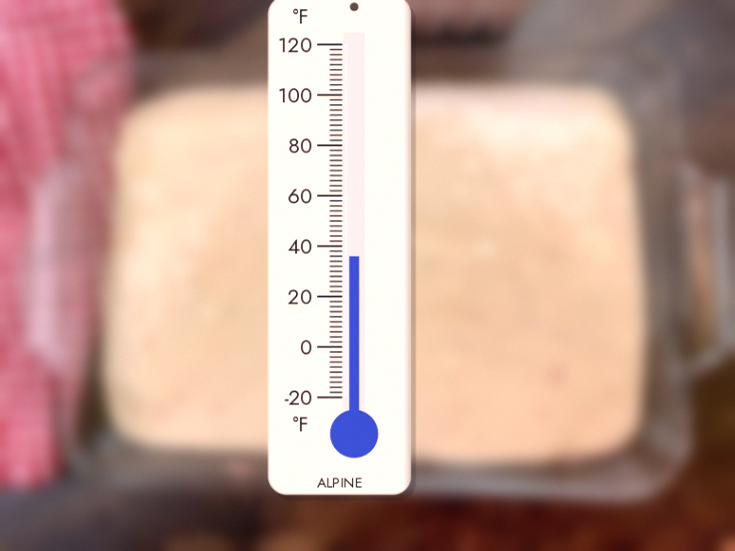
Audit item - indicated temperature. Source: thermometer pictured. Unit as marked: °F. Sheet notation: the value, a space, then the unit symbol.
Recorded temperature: 36 °F
